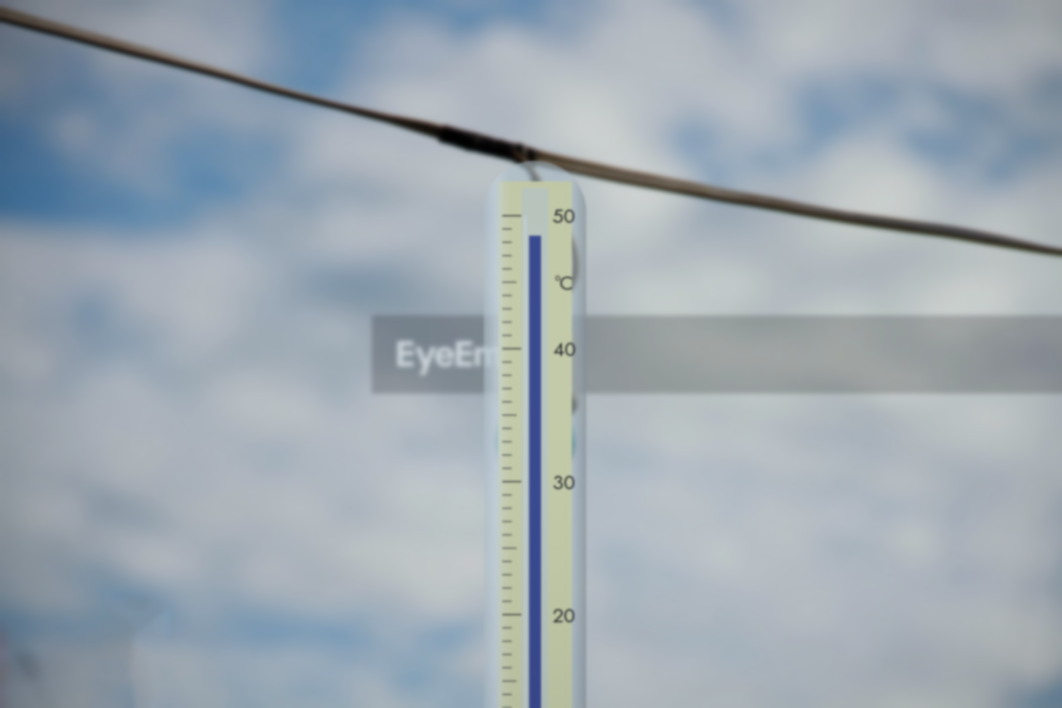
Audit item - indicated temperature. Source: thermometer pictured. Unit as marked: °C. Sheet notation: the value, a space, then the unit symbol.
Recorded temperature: 48.5 °C
